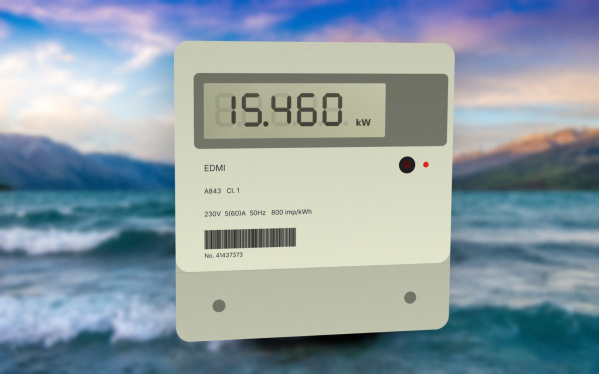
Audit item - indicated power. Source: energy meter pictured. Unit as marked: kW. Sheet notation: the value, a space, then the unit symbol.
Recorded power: 15.460 kW
